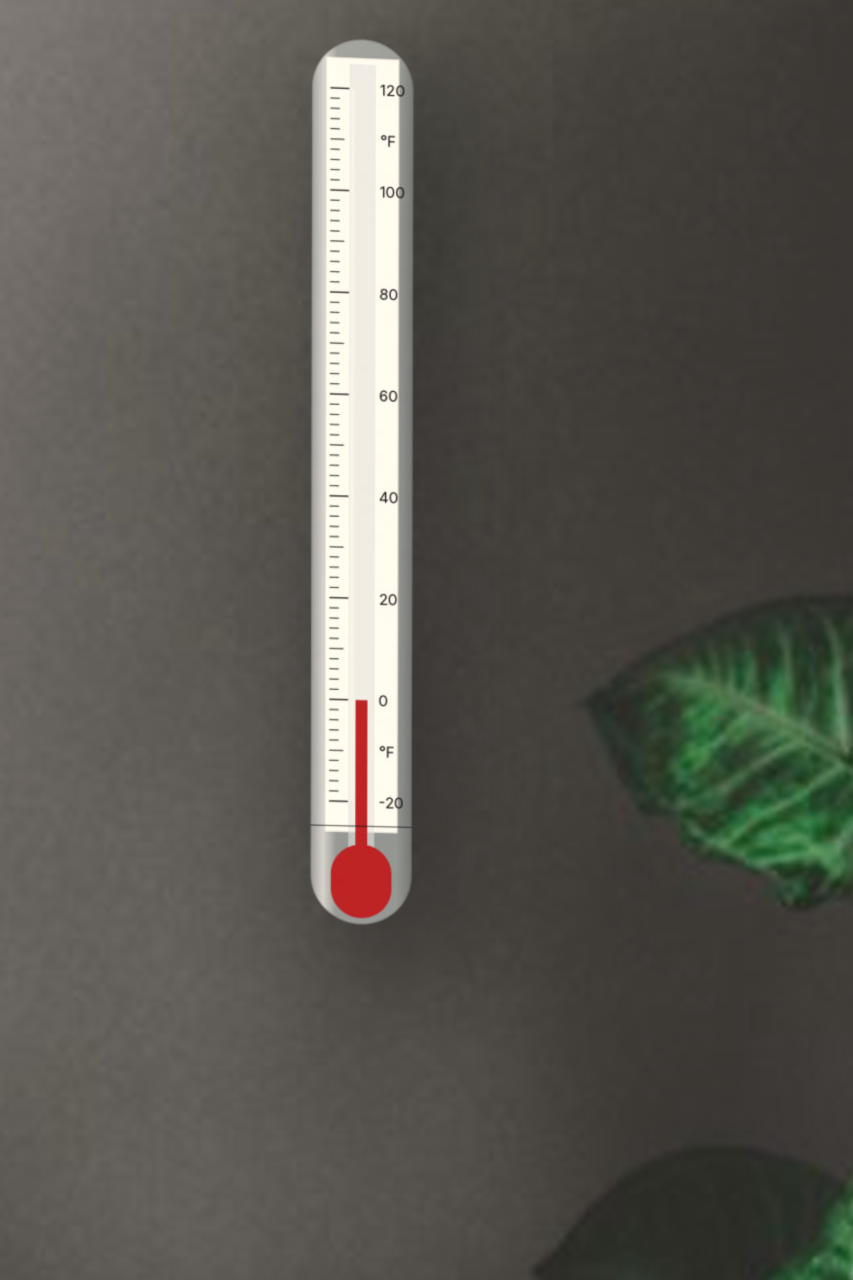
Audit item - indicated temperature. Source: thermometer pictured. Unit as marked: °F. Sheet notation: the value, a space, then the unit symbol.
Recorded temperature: 0 °F
